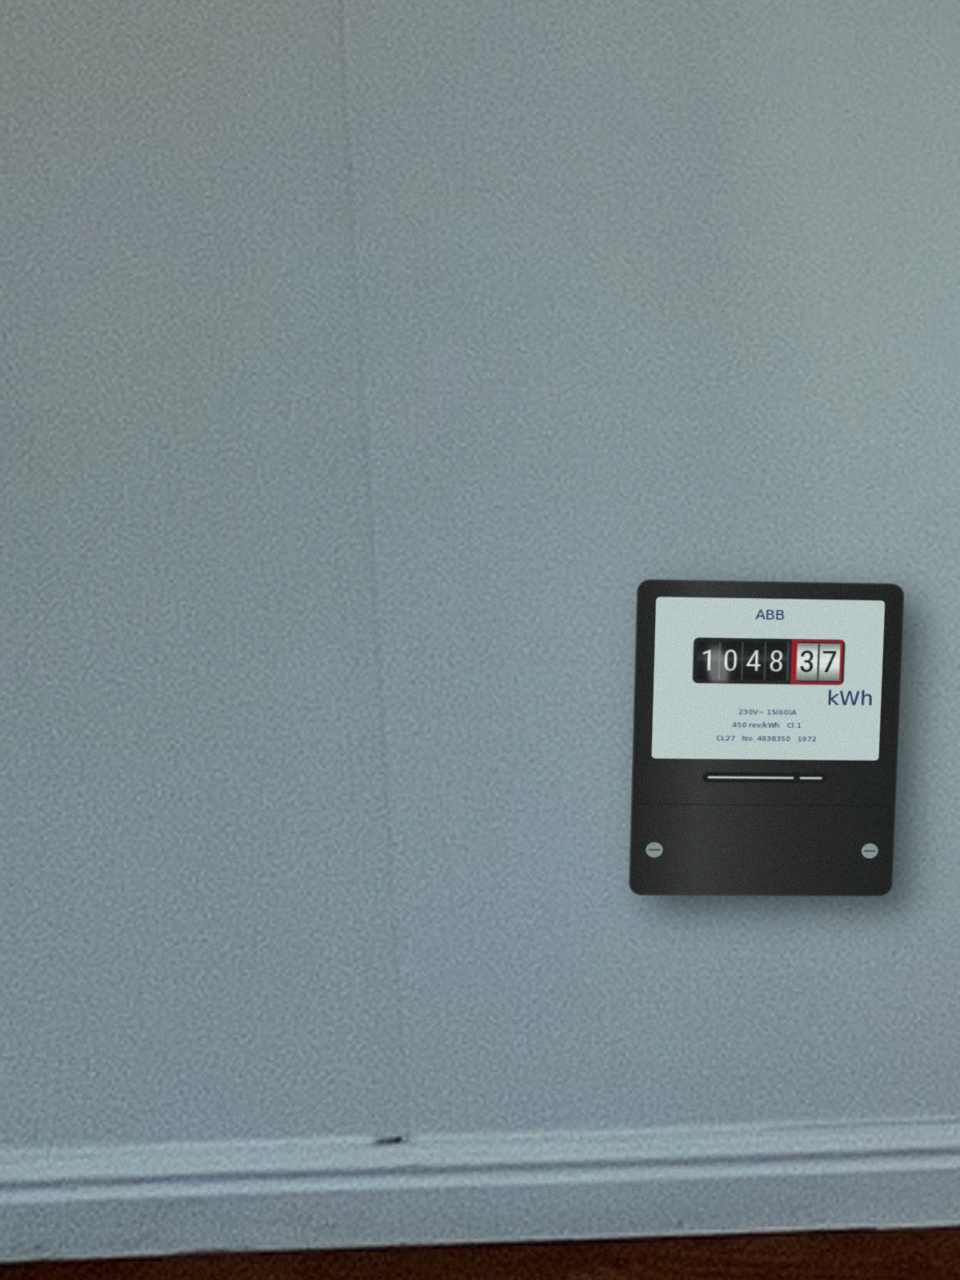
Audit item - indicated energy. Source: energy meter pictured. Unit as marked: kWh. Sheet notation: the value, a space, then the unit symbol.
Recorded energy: 1048.37 kWh
